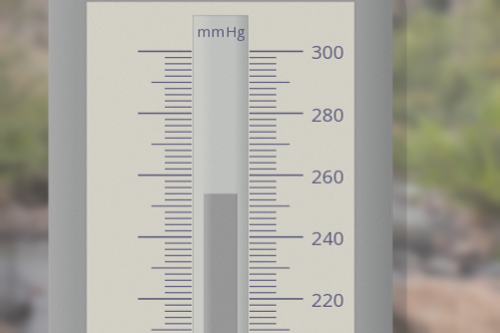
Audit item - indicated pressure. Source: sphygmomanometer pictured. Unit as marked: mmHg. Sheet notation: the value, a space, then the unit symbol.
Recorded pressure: 254 mmHg
